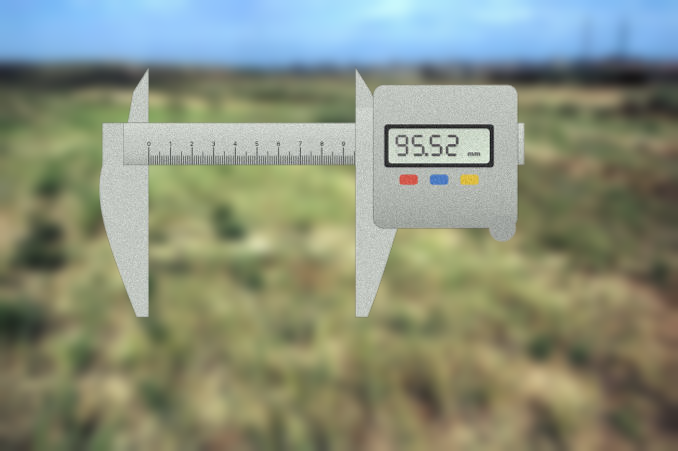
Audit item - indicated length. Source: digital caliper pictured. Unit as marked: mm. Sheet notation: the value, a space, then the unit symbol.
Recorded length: 95.52 mm
